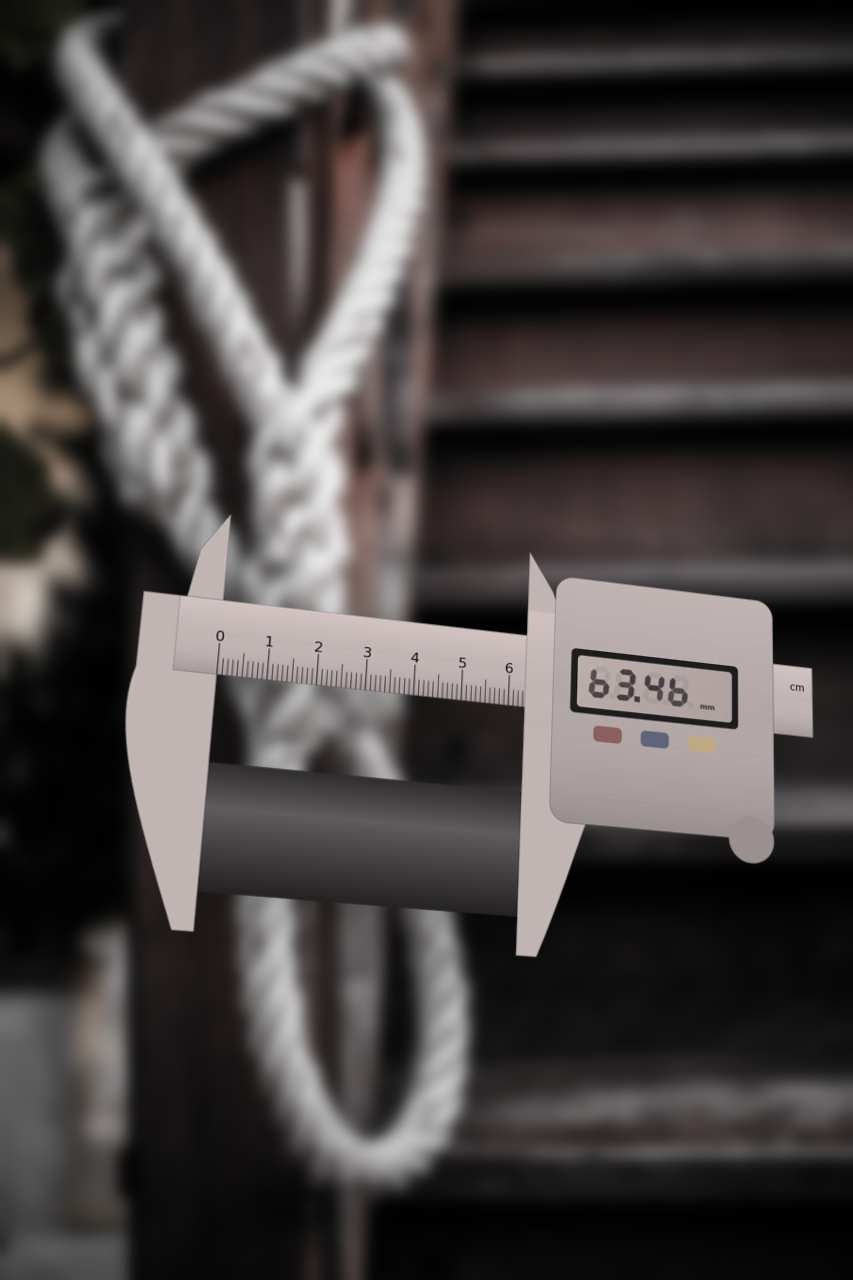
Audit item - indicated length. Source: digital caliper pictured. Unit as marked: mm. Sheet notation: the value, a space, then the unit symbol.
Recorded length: 63.46 mm
